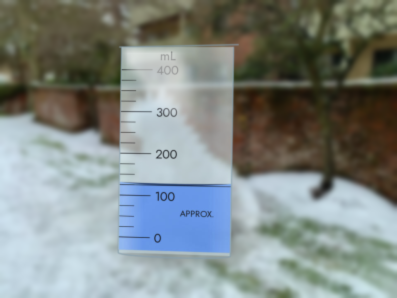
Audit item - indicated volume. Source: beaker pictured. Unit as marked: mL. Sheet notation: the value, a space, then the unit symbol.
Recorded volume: 125 mL
